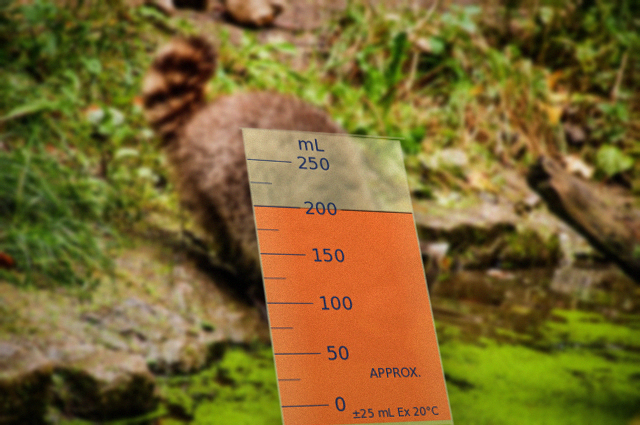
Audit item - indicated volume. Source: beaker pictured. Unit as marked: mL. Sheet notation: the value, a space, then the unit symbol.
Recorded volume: 200 mL
